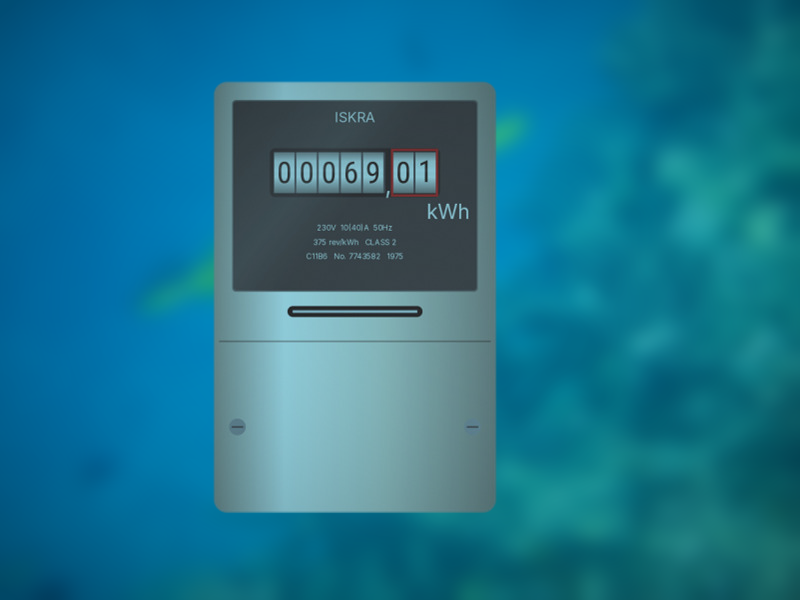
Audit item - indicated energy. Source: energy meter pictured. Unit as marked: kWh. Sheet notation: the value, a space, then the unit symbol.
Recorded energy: 69.01 kWh
